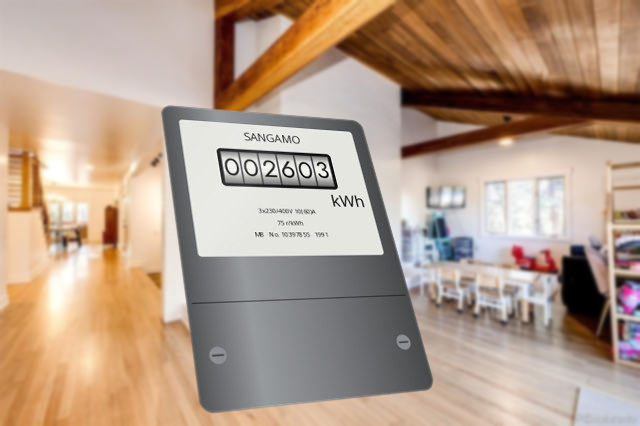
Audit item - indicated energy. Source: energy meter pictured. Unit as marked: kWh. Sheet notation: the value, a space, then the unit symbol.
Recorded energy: 2603 kWh
